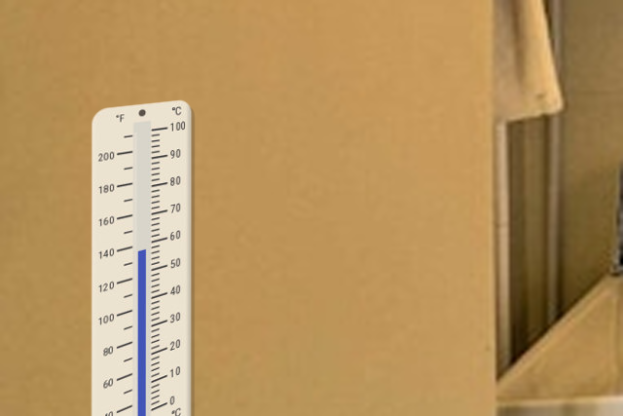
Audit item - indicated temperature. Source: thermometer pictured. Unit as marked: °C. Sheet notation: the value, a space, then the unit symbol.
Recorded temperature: 58 °C
